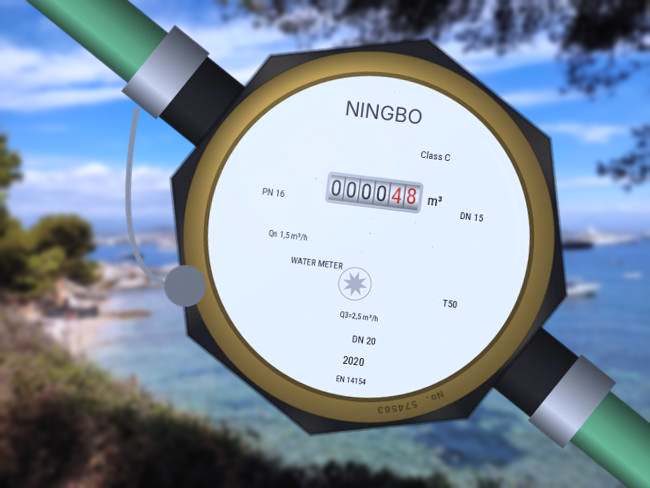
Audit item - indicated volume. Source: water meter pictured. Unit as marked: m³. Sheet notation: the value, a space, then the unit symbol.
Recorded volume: 0.48 m³
